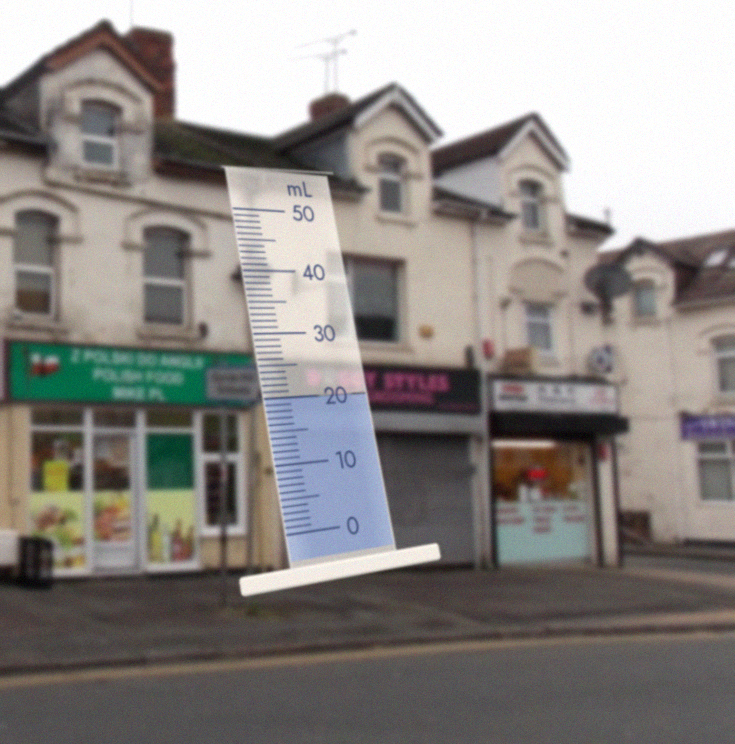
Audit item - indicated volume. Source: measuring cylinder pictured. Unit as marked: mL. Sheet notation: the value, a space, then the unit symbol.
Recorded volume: 20 mL
